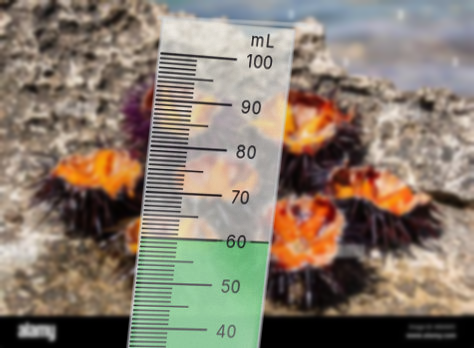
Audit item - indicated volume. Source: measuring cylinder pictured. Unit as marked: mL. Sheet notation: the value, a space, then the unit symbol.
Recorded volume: 60 mL
